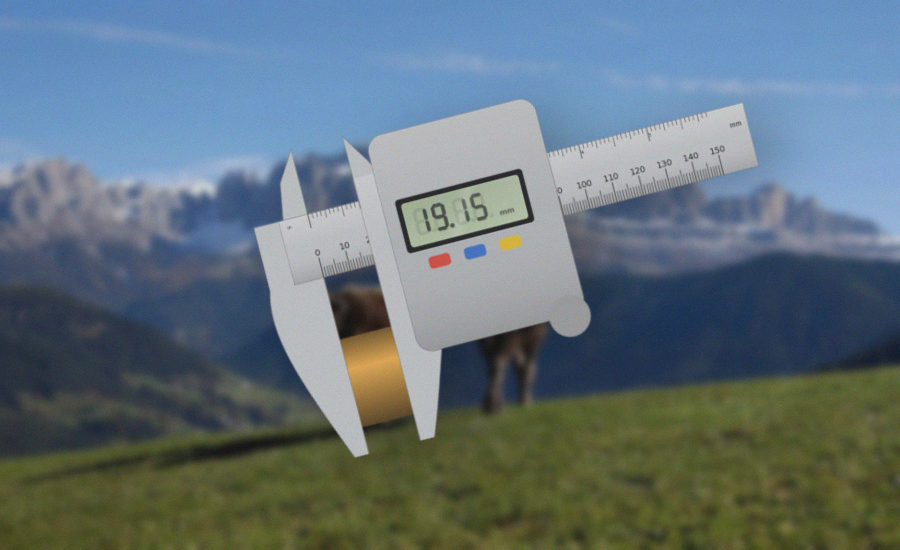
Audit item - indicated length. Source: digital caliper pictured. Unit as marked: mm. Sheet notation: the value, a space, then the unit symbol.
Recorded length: 19.15 mm
